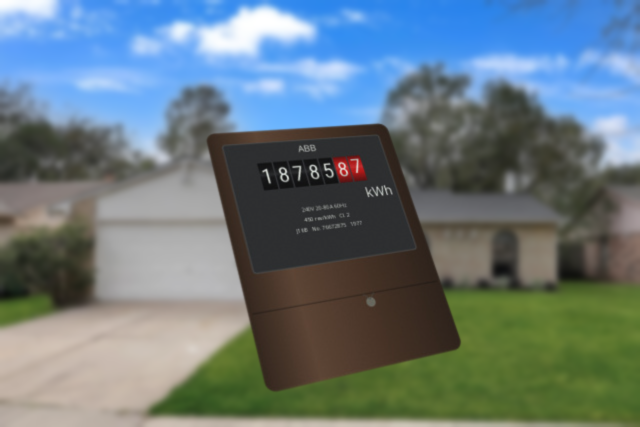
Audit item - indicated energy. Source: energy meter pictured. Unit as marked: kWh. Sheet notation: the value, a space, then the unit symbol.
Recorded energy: 18785.87 kWh
